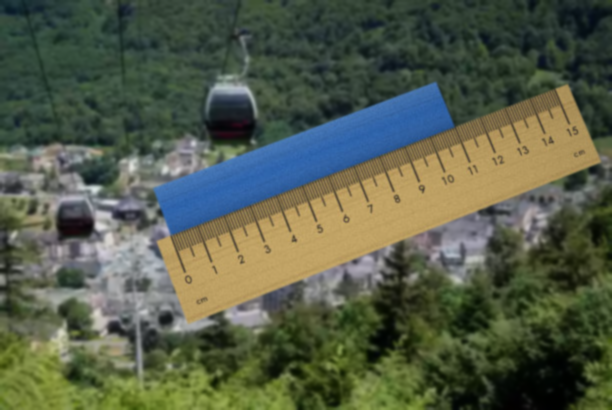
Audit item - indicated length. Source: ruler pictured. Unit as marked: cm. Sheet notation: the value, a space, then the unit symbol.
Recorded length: 11 cm
